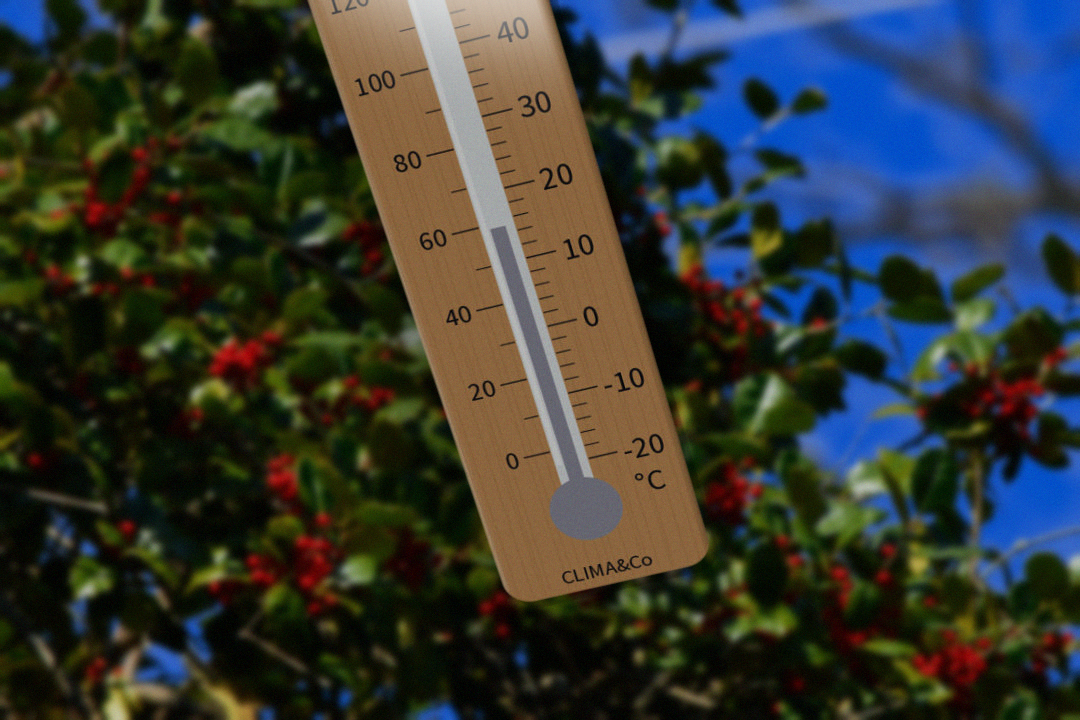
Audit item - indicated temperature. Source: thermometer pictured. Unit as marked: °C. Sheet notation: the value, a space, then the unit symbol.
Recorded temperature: 15 °C
